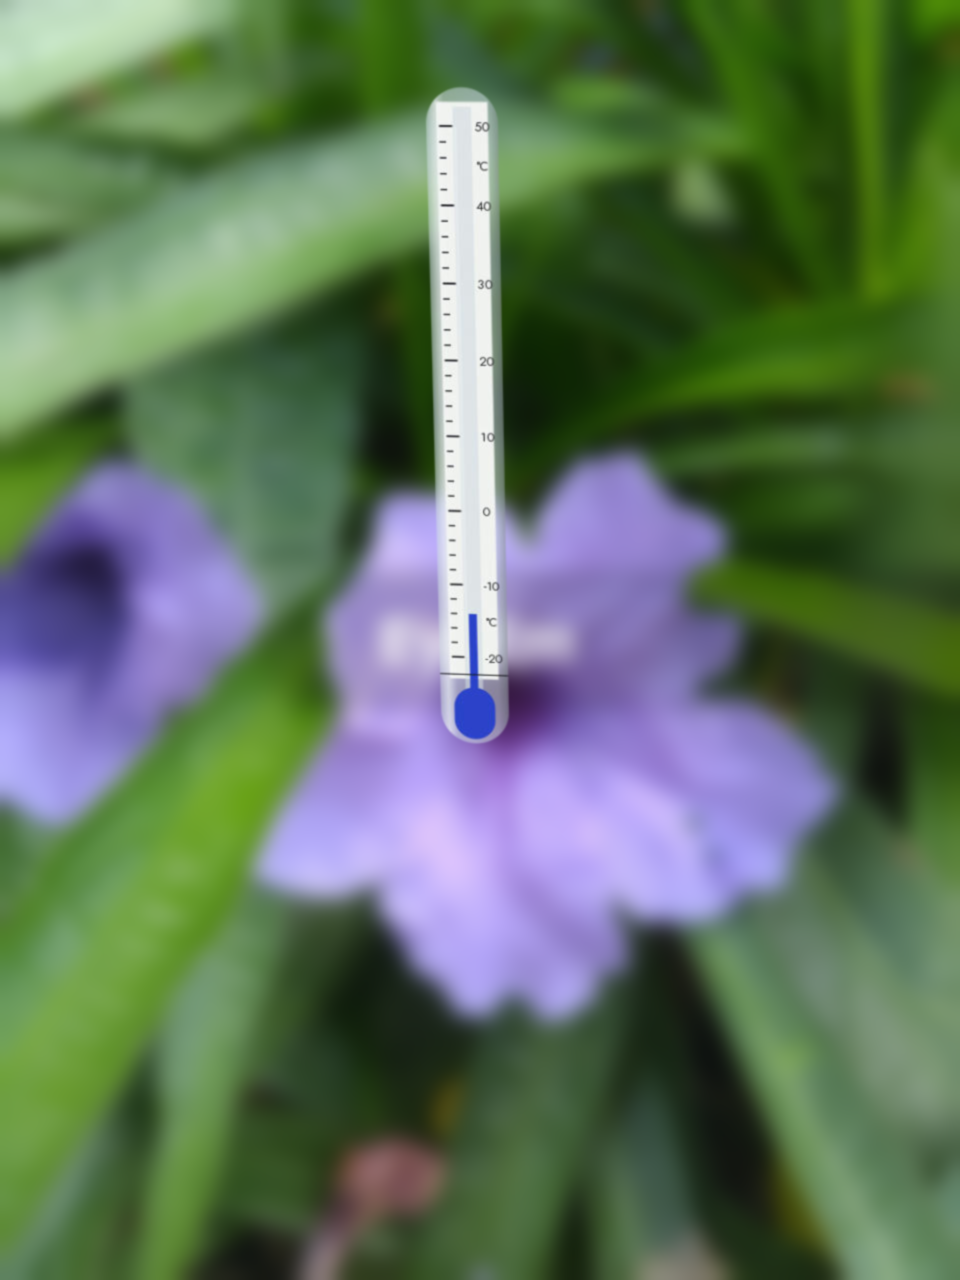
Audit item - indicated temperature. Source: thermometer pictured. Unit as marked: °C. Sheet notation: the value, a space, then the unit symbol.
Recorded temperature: -14 °C
